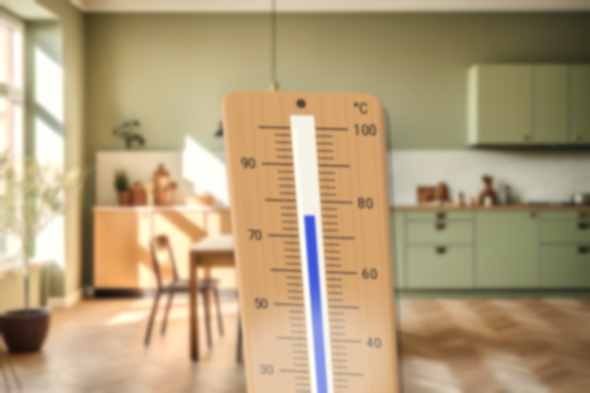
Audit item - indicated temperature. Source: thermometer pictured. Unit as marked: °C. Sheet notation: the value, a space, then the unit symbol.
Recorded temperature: 76 °C
